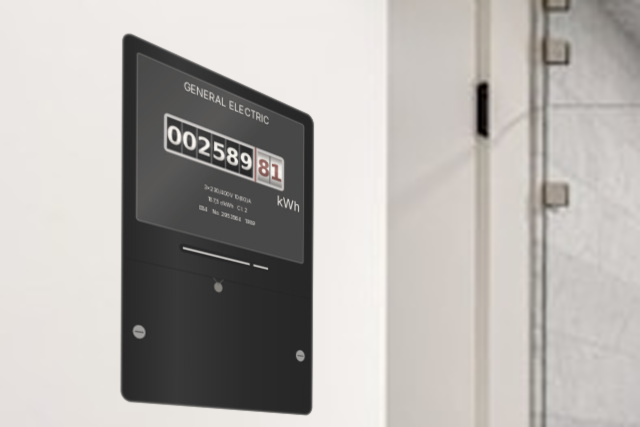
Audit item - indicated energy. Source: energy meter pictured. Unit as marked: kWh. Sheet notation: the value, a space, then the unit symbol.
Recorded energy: 2589.81 kWh
